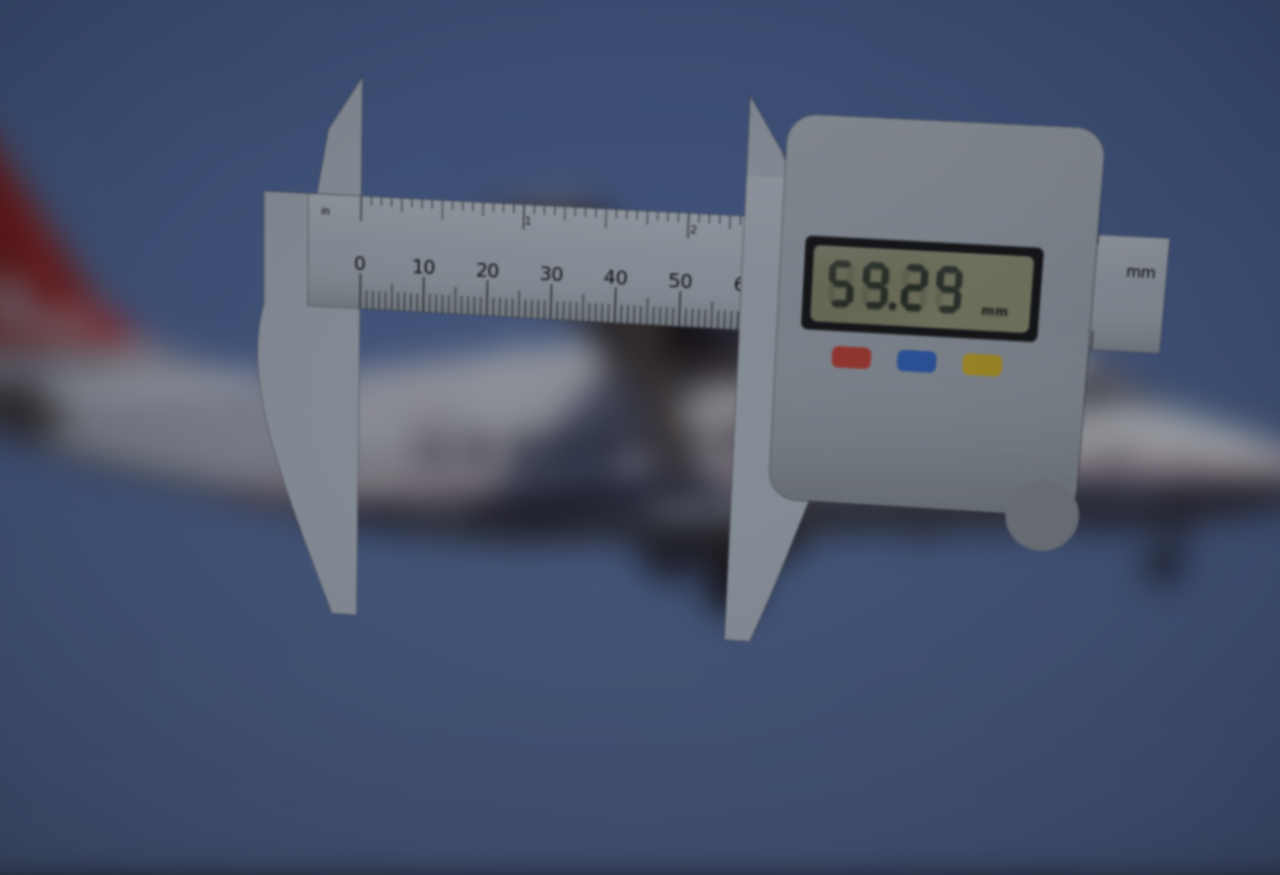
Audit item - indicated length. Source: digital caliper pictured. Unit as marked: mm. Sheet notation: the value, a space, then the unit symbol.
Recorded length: 59.29 mm
